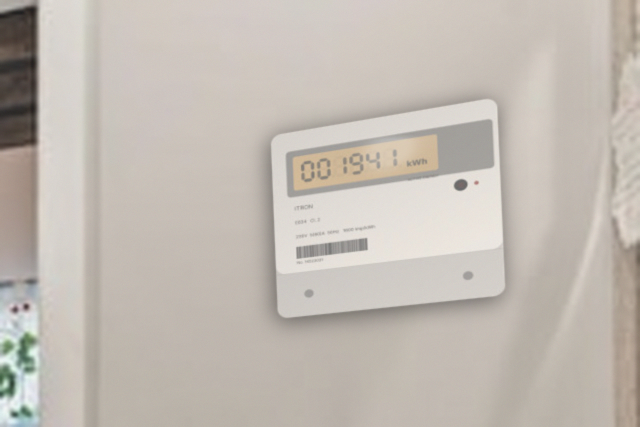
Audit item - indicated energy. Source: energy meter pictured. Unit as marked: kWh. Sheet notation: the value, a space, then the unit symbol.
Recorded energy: 1941 kWh
